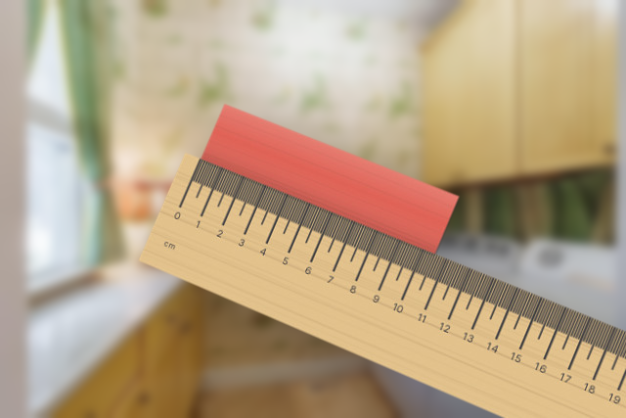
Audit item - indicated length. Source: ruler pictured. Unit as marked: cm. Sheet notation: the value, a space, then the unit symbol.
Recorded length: 10.5 cm
